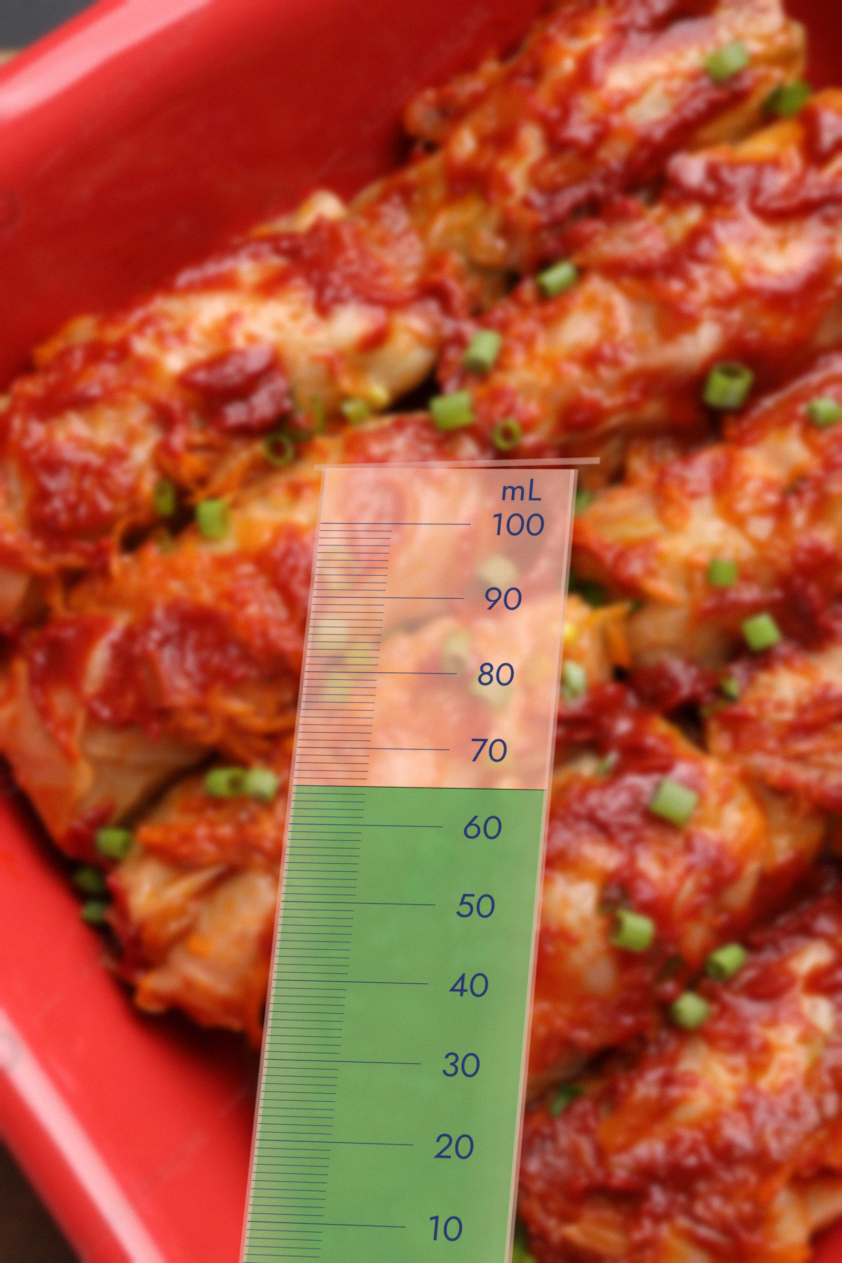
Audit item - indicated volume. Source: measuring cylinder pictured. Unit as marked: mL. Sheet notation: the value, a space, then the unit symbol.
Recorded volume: 65 mL
